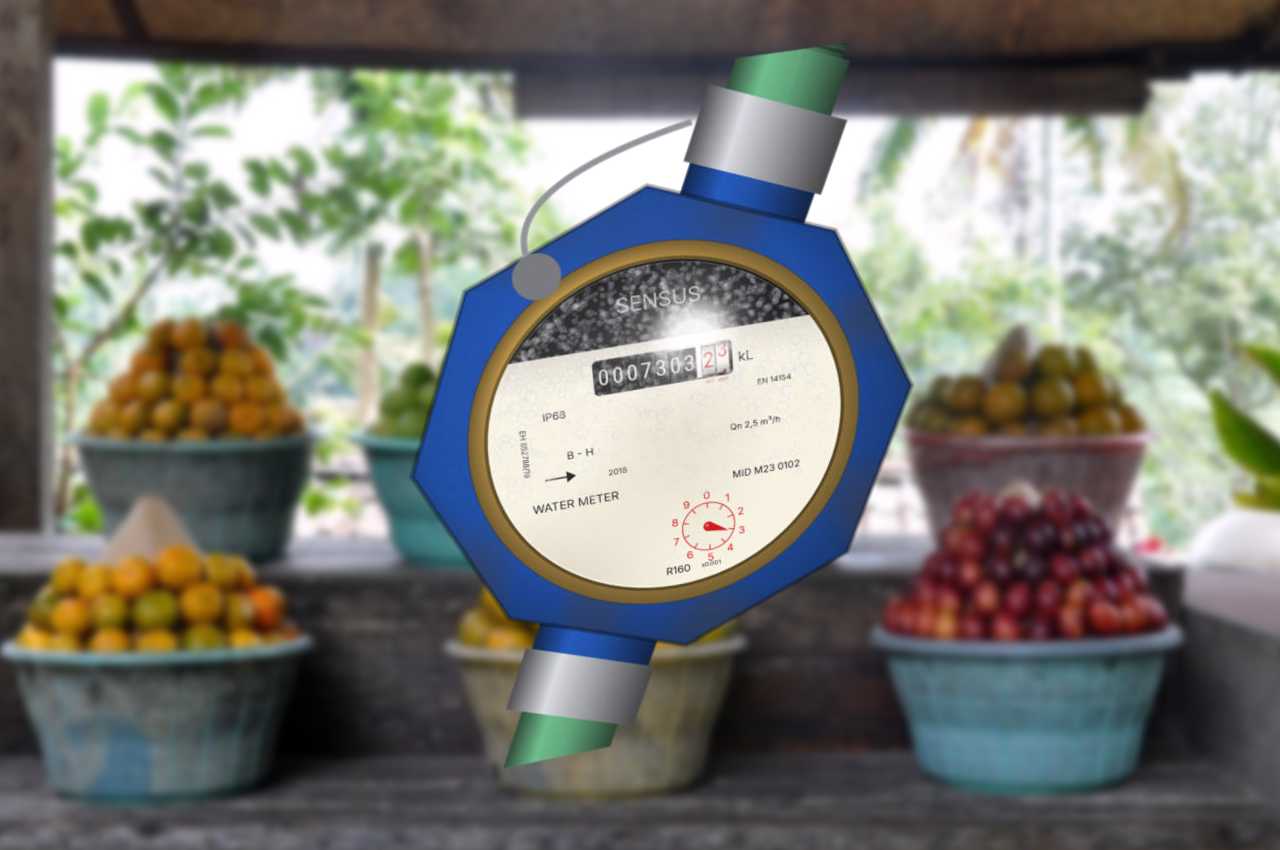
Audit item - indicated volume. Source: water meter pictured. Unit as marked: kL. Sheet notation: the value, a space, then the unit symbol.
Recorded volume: 7303.233 kL
